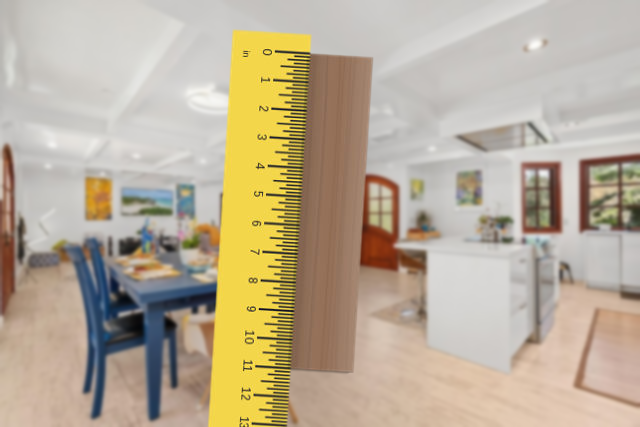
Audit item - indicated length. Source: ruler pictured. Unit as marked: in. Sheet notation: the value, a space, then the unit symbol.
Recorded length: 11 in
